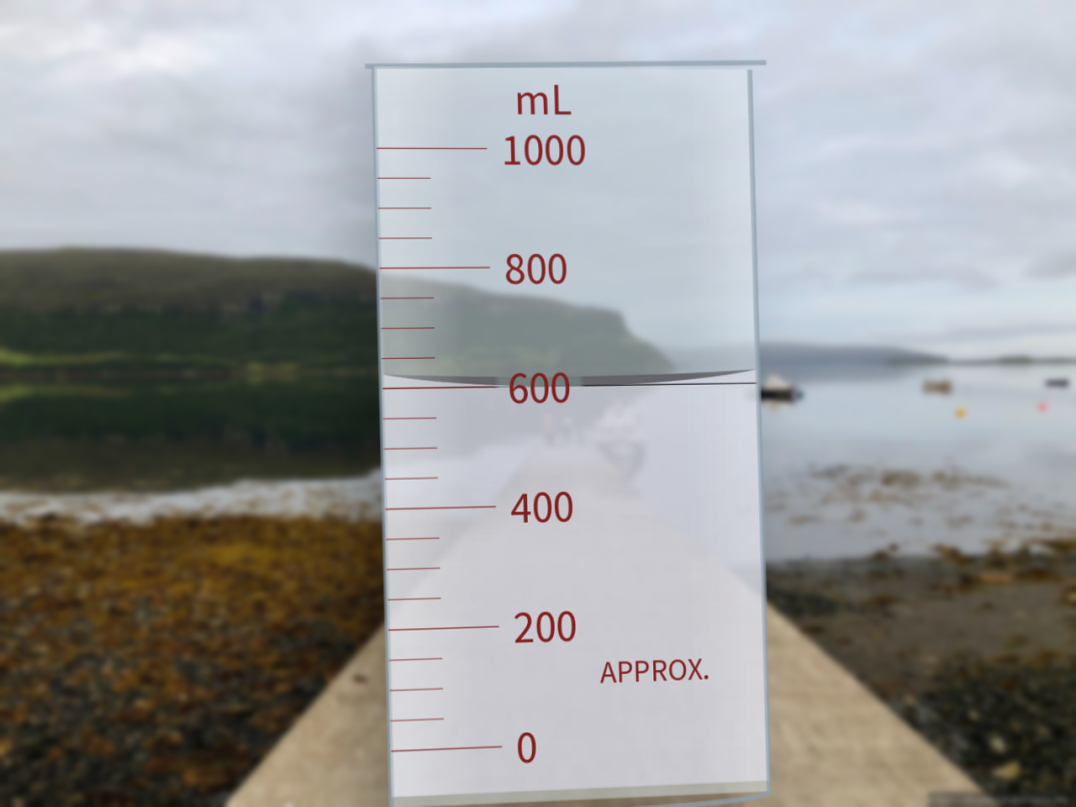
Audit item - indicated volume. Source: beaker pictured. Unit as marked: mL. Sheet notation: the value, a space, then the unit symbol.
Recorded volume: 600 mL
